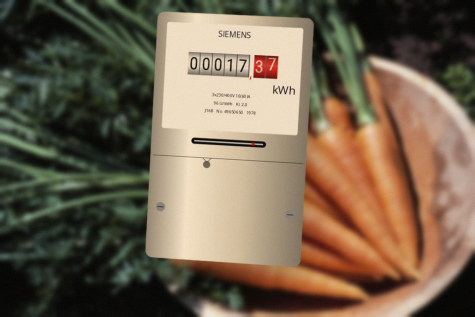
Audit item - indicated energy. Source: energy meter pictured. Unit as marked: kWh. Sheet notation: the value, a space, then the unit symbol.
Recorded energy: 17.37 kWh
